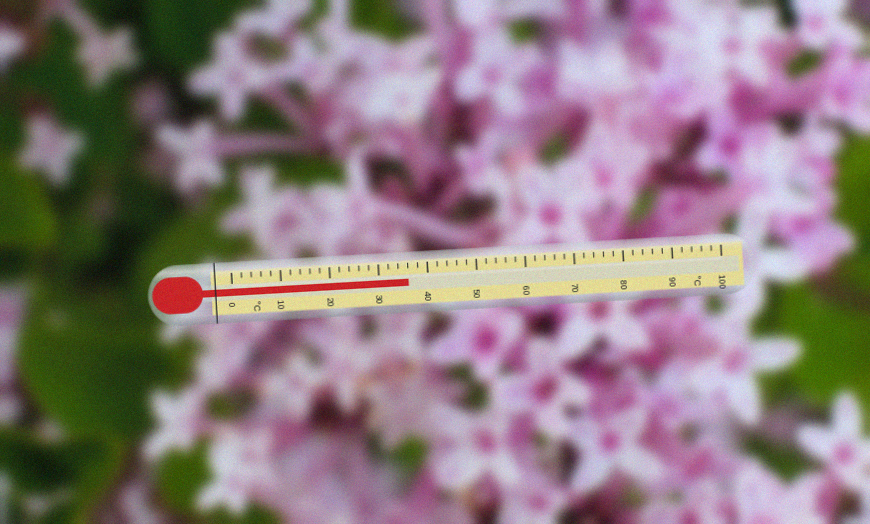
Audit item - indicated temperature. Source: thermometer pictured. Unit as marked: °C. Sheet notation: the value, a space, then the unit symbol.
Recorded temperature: 36 °C
